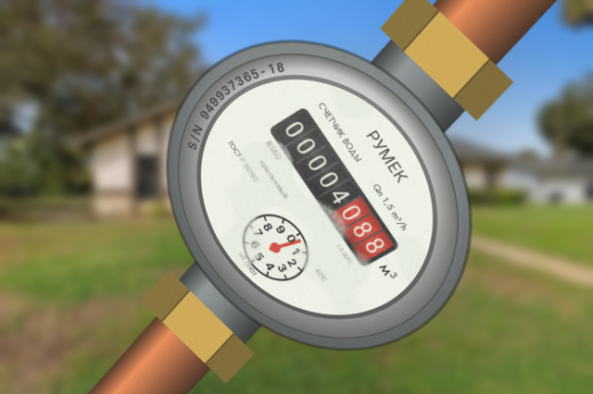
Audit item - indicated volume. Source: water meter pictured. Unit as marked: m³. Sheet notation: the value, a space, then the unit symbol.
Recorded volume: 4.0880 m³
